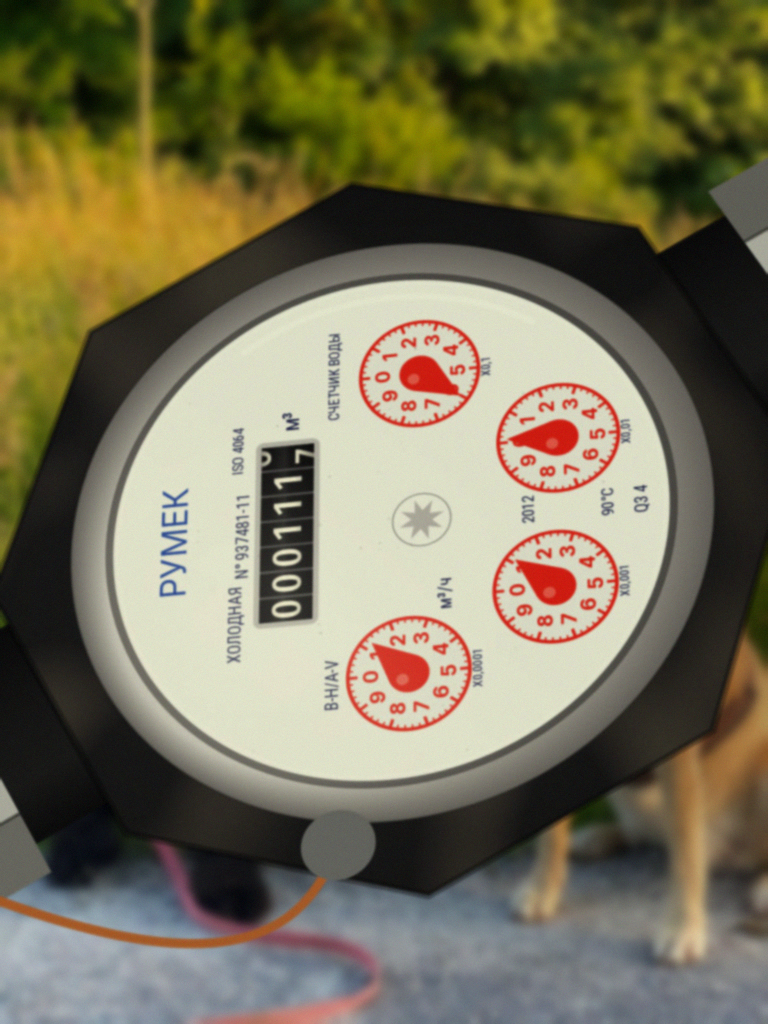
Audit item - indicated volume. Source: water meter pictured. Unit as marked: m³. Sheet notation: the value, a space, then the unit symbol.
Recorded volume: 1116.6011 m³
